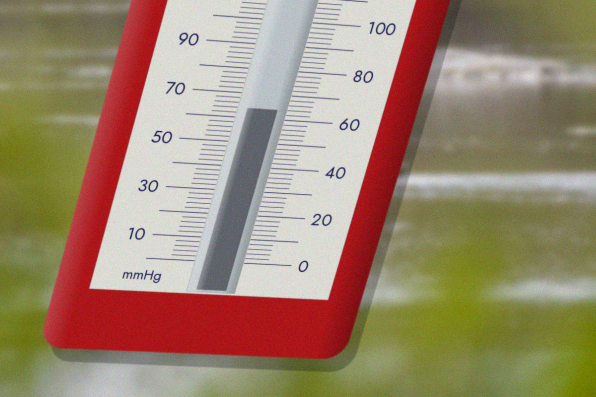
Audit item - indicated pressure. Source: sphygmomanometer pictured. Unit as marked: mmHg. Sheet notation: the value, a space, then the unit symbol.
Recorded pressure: 64 mmHg
